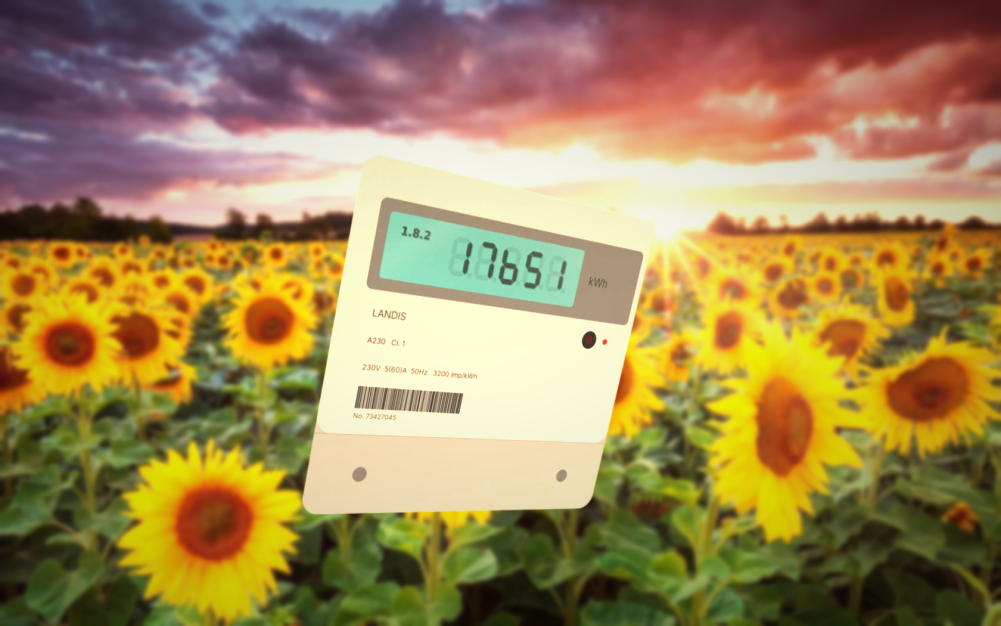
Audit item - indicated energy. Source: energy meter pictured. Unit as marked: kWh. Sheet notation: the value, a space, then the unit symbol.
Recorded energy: 17651 kWh
